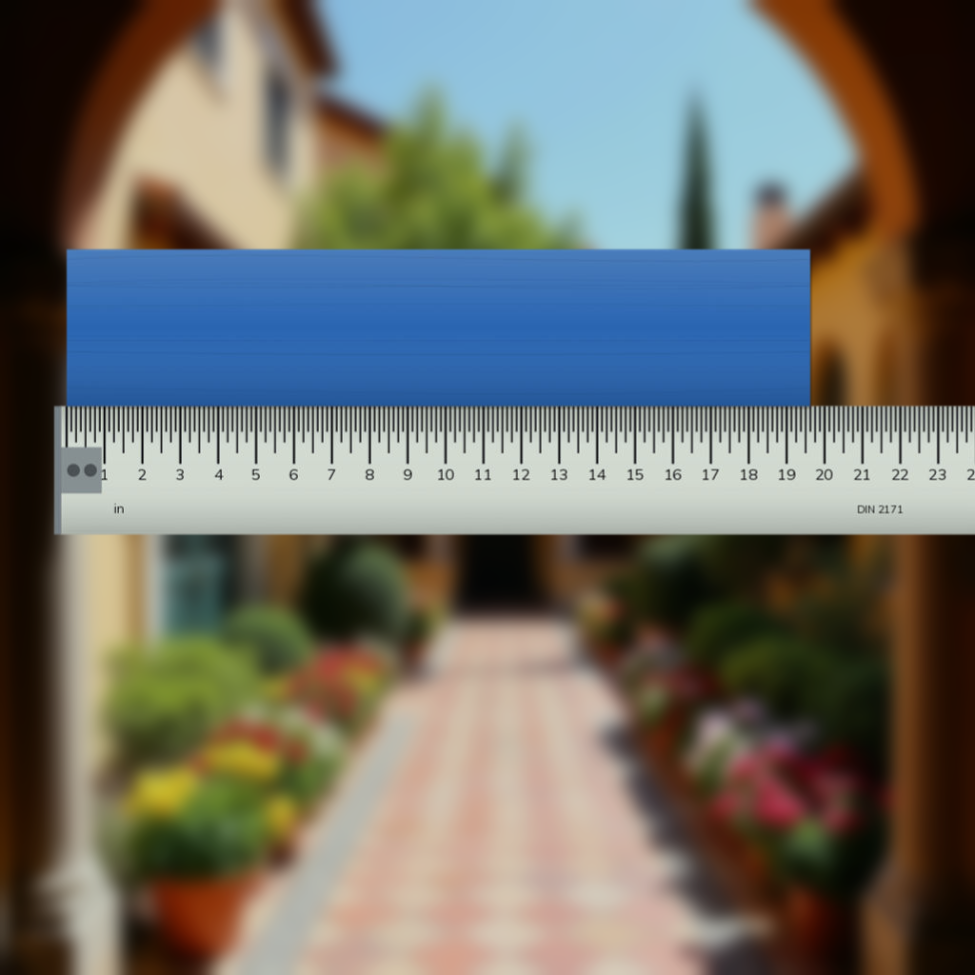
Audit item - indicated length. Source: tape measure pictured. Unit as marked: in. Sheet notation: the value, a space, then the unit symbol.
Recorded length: 19.625 in
